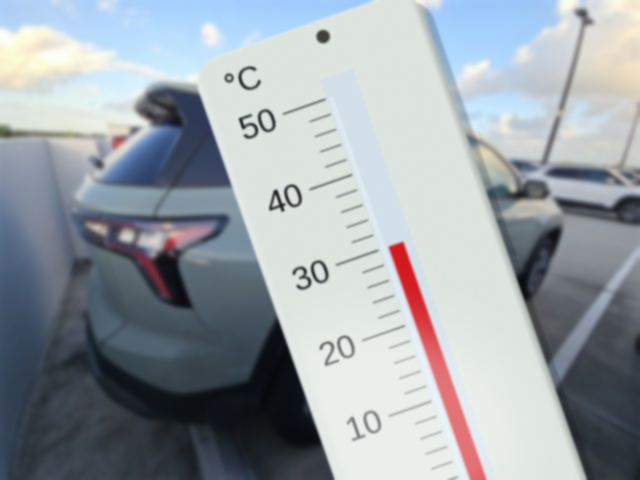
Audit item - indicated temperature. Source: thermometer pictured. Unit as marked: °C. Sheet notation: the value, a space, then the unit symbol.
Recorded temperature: 30 °C
